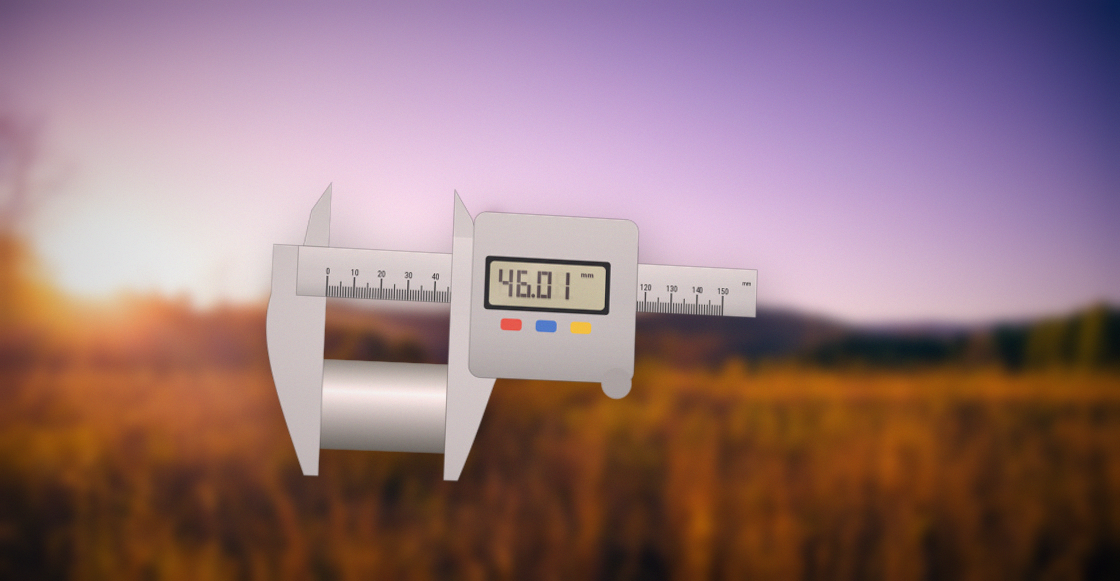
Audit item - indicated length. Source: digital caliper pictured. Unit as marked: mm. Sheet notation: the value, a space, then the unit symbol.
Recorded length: 46.01 mm
